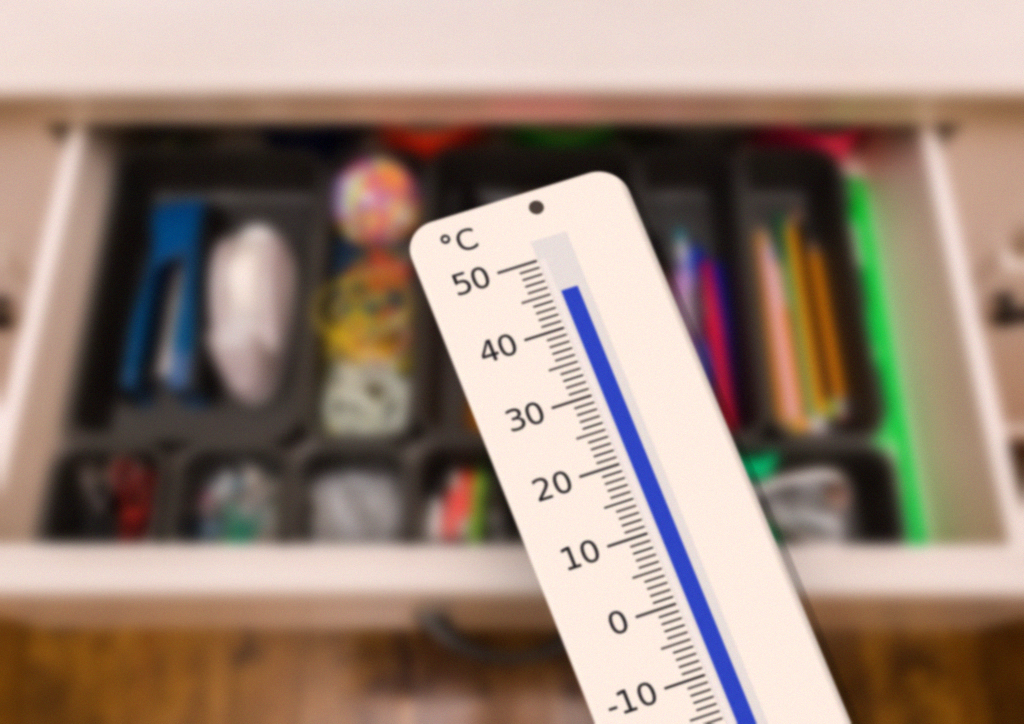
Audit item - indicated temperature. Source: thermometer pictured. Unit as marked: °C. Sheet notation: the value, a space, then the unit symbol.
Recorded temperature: 45 °C
